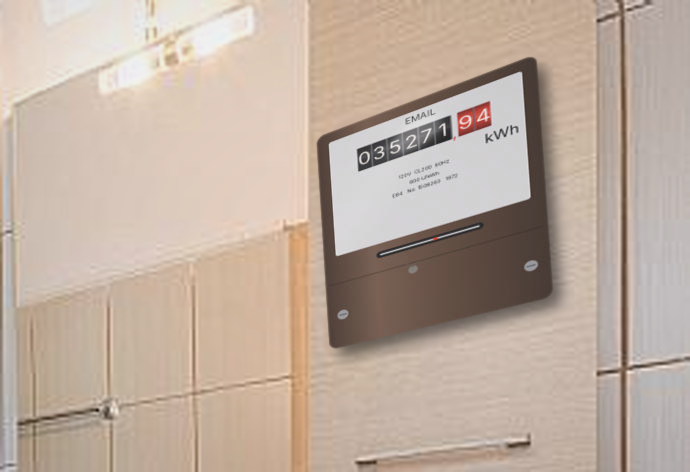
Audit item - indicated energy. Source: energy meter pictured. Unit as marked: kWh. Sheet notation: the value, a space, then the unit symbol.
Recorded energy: 35271.94 kWh
